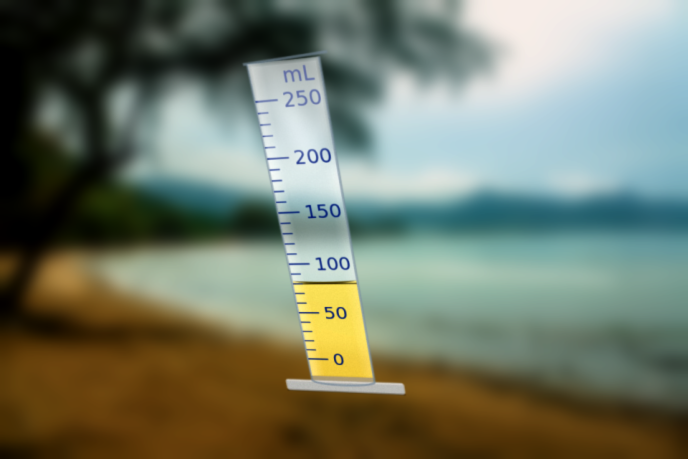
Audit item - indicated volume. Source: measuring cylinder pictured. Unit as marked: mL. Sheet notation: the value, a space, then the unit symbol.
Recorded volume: 80 mL
